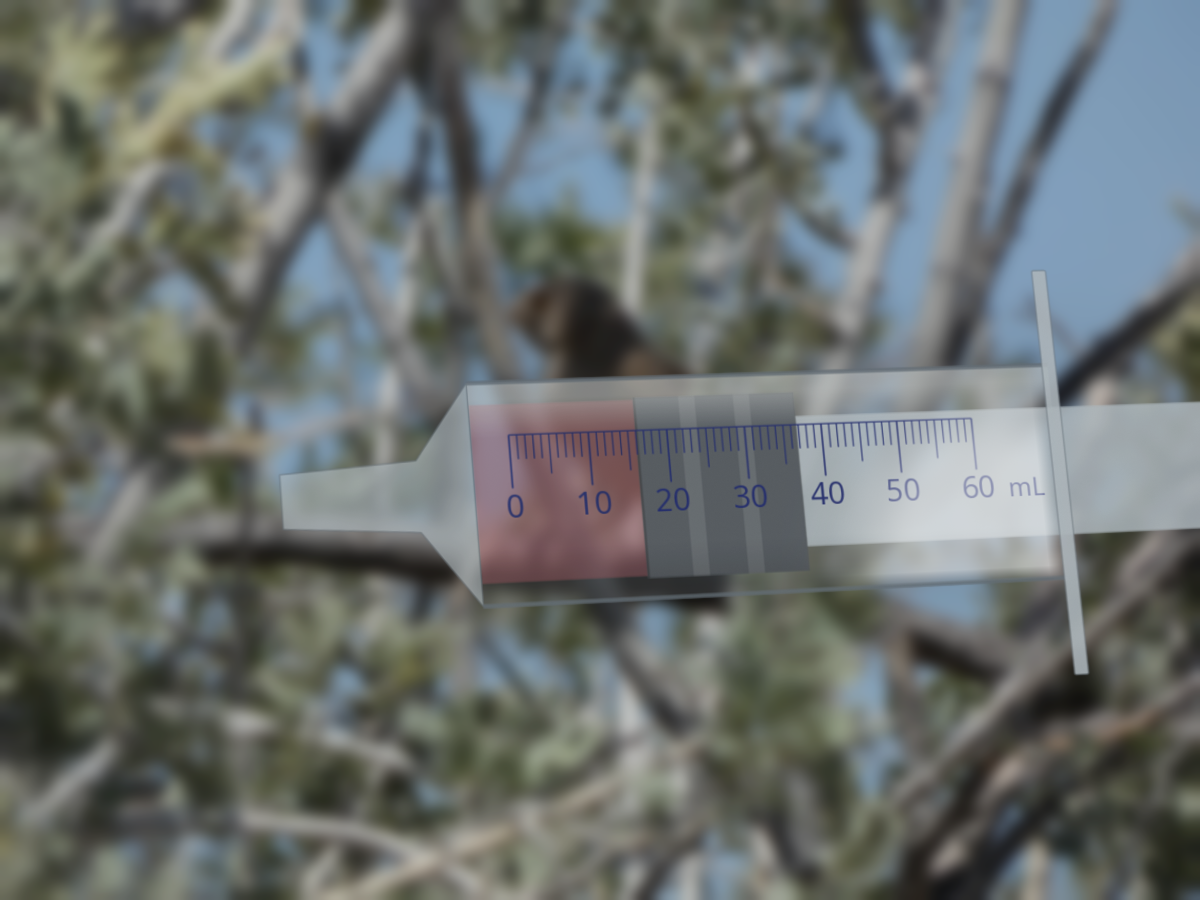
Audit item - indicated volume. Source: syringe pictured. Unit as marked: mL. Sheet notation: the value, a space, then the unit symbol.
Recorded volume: 16 mL
